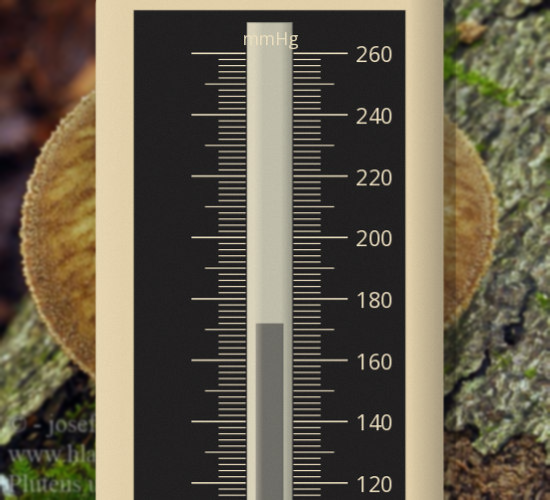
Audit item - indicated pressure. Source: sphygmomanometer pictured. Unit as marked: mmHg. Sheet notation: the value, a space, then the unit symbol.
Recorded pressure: 172 mmHg
